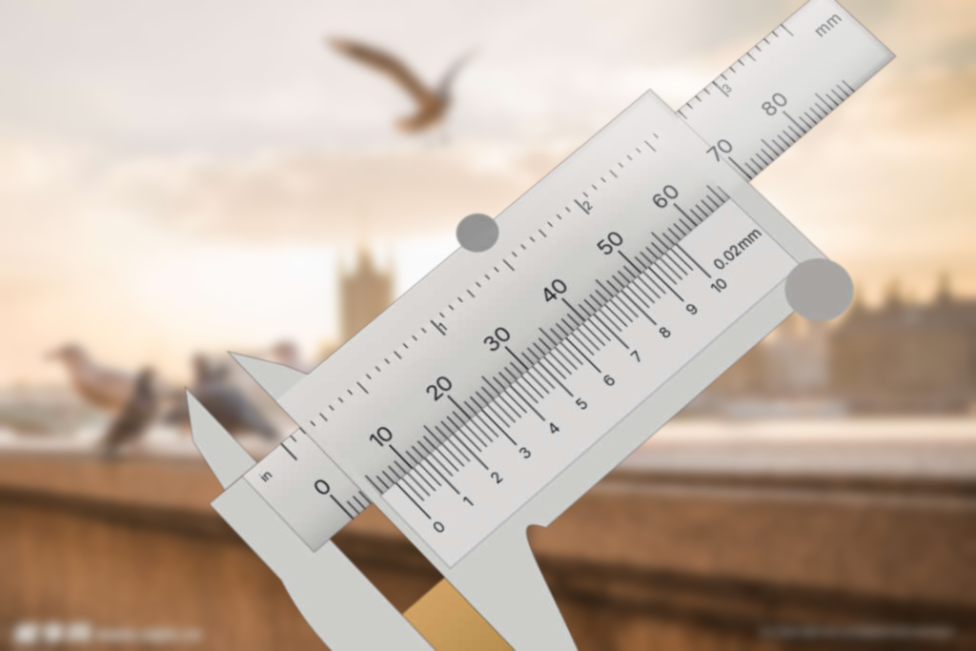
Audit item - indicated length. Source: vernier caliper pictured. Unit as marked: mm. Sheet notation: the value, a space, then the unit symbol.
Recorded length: 7.2 mm
